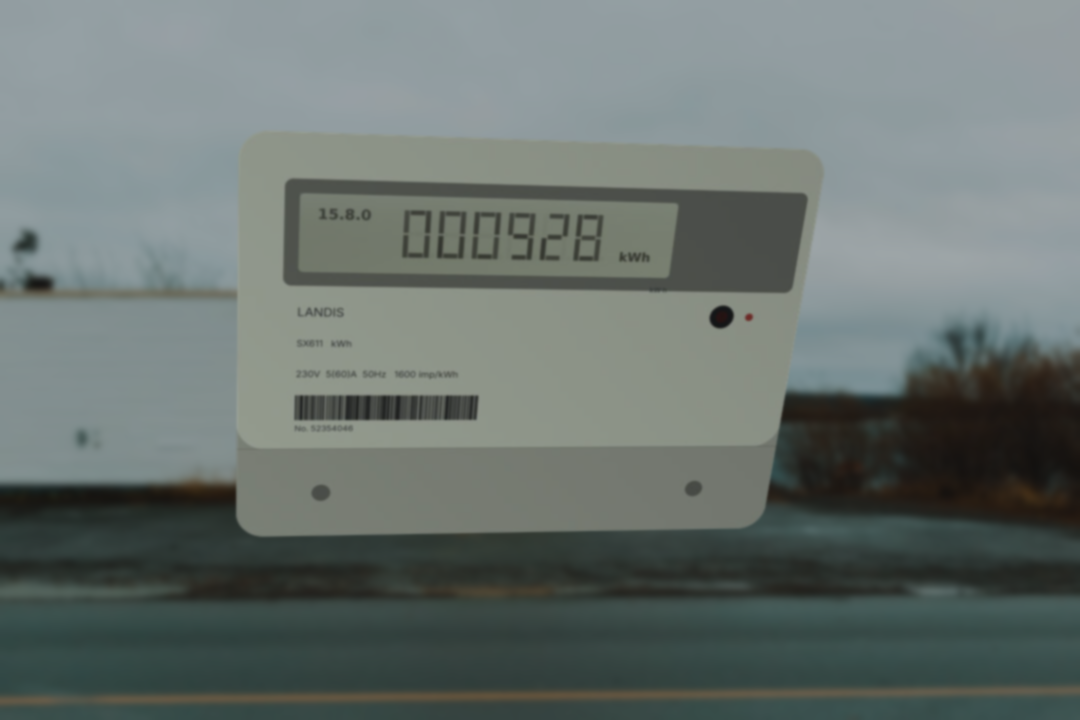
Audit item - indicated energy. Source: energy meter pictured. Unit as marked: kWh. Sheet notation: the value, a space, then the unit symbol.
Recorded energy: 928 kWh
